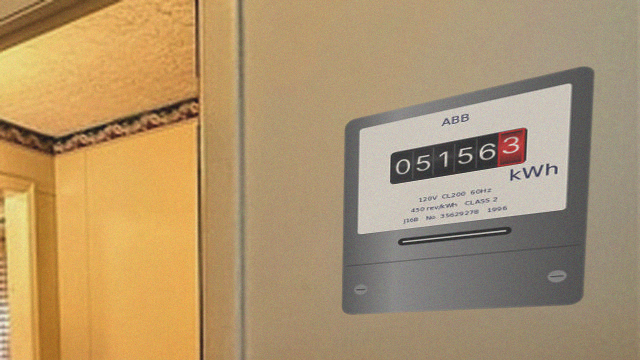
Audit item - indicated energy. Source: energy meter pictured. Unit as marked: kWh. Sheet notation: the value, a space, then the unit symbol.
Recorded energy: 5156.3 kWh
